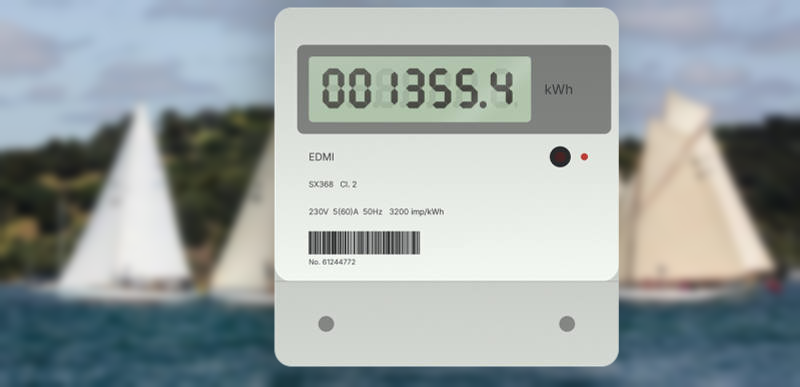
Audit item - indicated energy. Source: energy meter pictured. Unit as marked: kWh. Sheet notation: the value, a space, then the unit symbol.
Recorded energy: 1355.4 kWh
